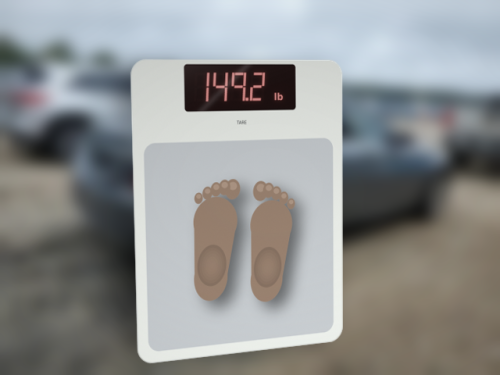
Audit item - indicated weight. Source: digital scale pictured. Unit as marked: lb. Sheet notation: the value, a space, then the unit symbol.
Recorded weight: 149.2 lb
